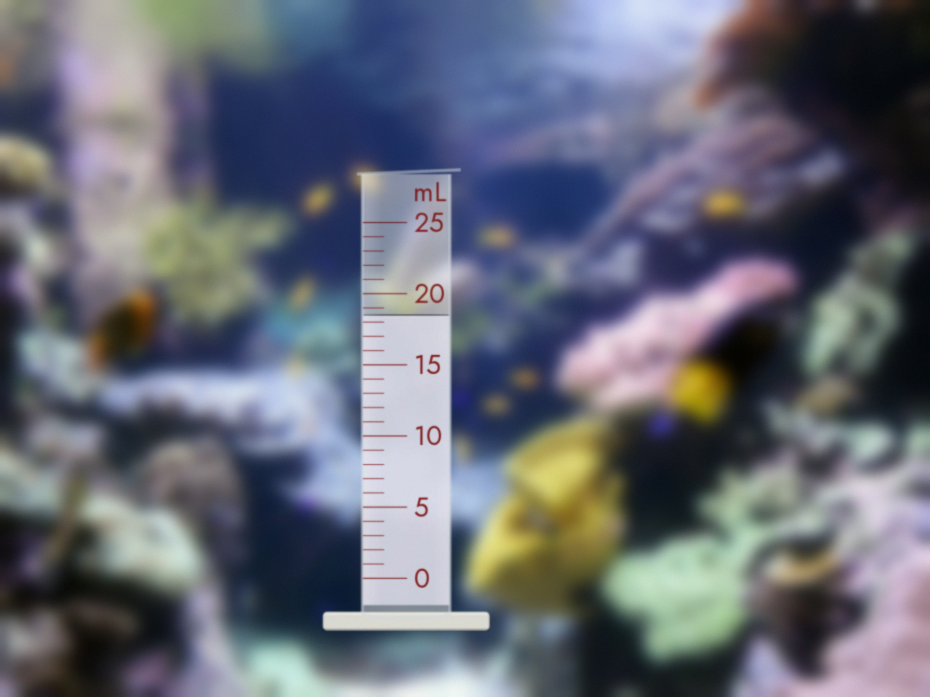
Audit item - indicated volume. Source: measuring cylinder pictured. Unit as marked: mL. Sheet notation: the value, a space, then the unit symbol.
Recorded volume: 18.5 mL
